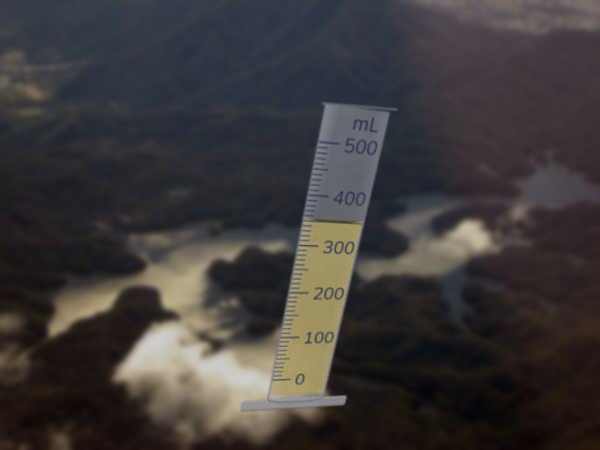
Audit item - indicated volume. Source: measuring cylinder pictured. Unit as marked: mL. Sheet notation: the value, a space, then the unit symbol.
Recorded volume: 350 mL
